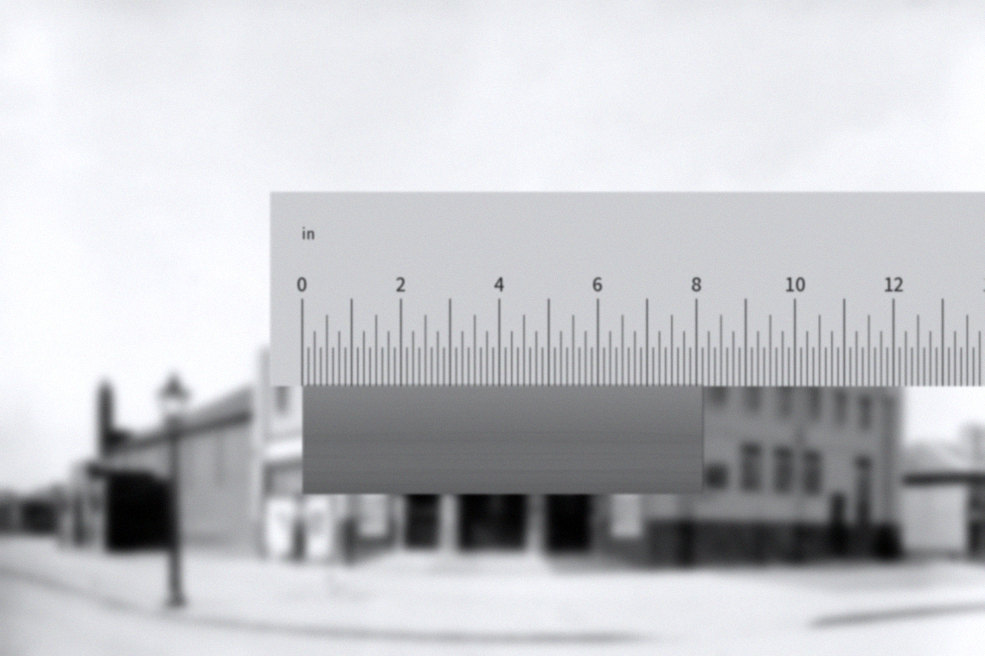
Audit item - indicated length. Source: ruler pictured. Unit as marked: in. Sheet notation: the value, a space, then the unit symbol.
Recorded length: 8.125 in
